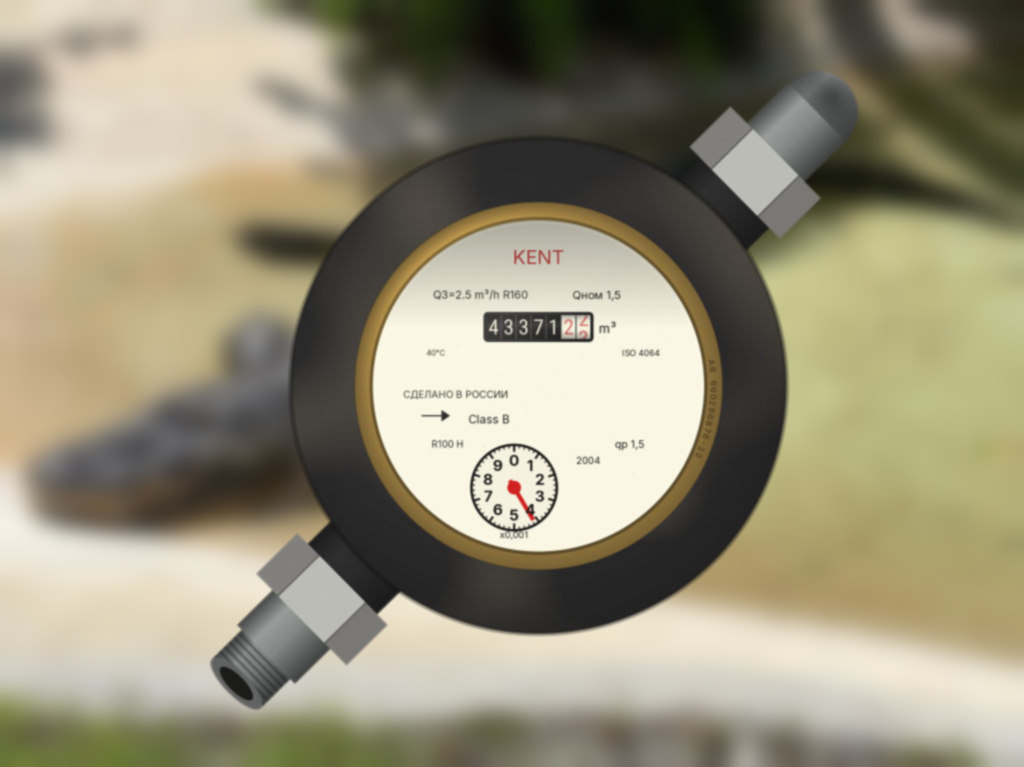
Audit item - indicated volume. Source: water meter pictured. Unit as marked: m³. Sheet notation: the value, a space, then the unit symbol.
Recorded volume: 43371.224 m³
